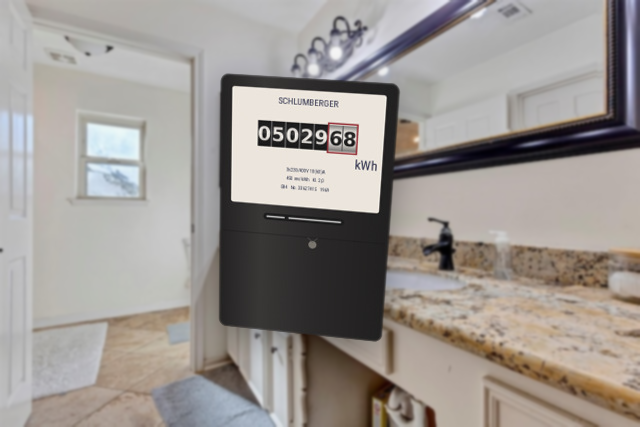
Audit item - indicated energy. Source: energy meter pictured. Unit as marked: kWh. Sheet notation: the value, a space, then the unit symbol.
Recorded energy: 5029.68 kWh
